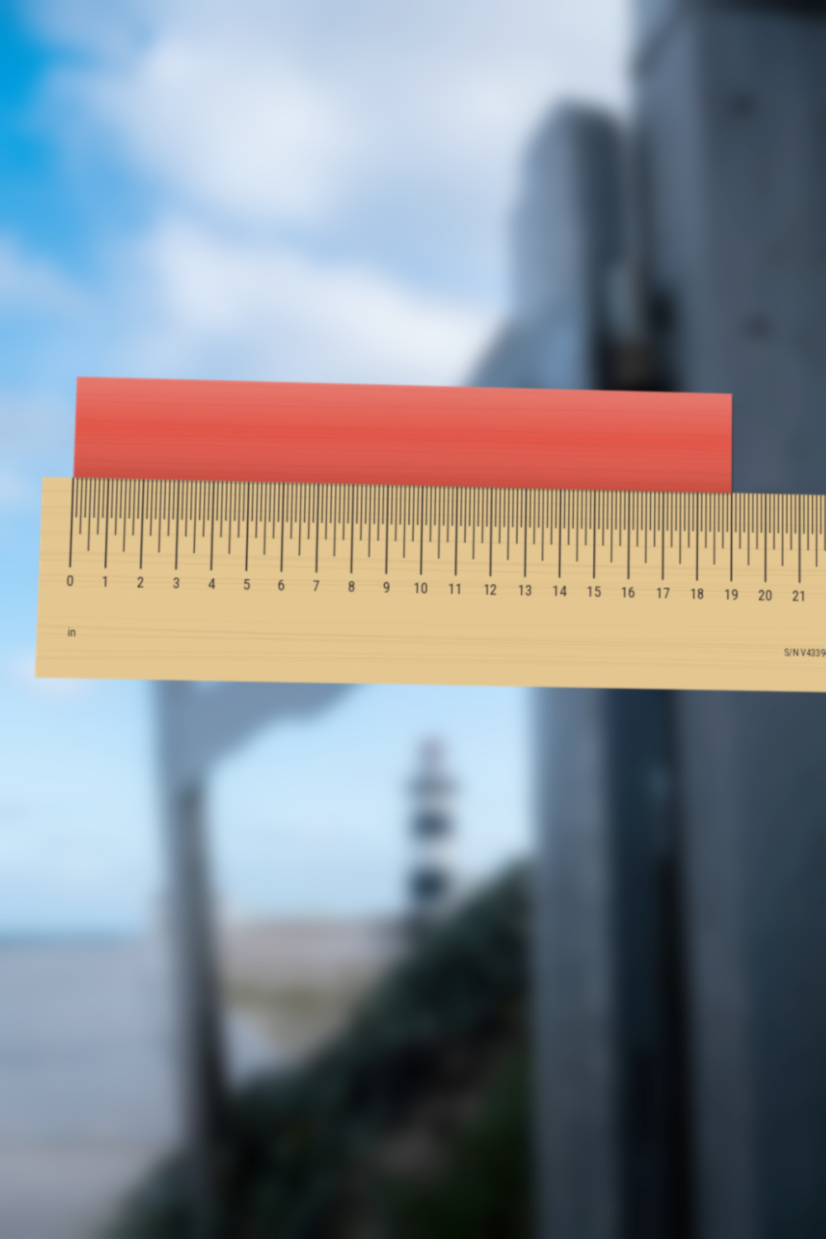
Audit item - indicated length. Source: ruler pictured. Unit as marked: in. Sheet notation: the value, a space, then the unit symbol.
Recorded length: 19 in
